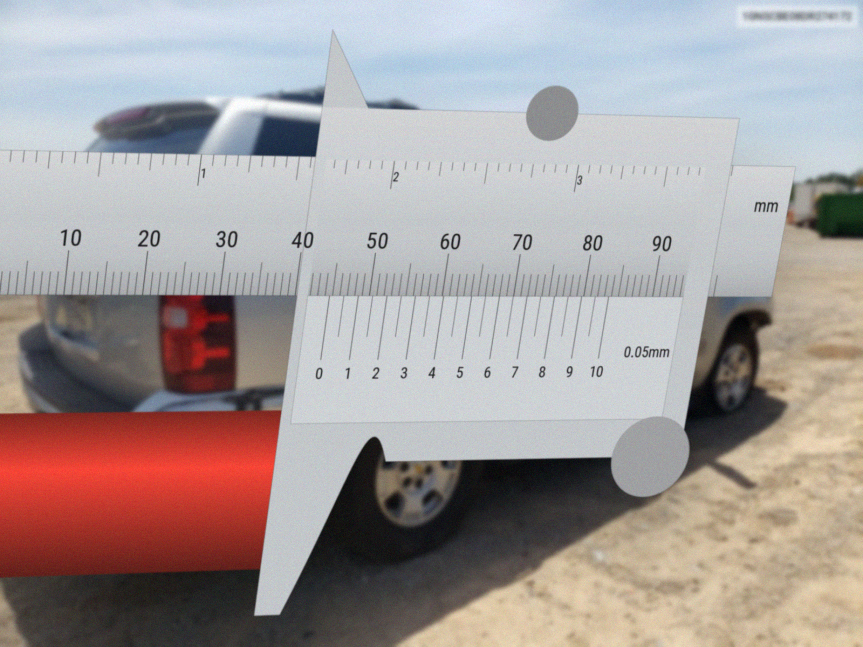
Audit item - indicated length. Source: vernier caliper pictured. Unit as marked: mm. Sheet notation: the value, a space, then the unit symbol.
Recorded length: 44.6 mm
